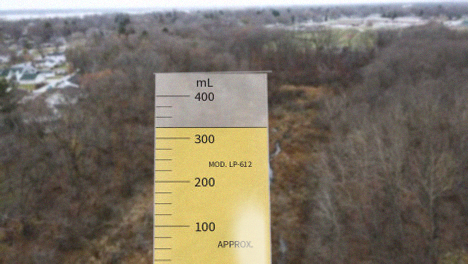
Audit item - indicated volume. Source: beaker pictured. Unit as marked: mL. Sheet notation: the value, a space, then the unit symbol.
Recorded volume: 325 mL
